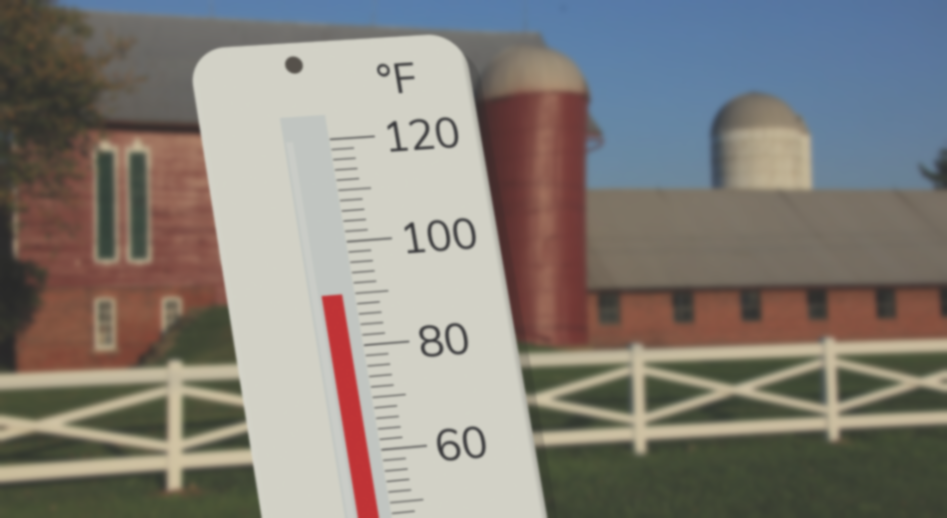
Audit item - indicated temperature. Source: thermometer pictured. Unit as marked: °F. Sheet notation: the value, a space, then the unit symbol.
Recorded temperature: 90 °F
